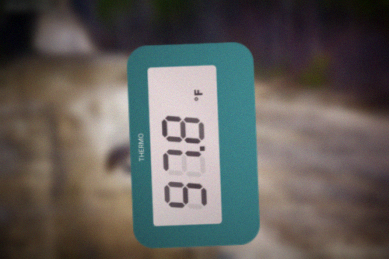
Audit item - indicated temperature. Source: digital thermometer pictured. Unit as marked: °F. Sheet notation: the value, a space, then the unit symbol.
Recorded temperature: 97.8 °F
